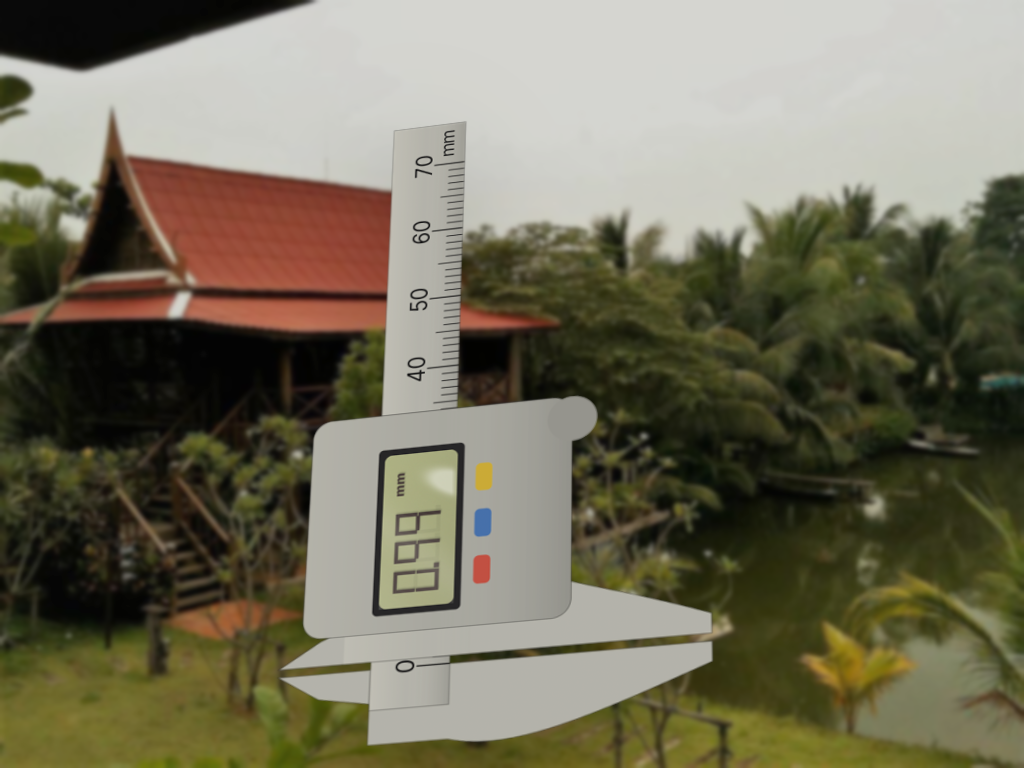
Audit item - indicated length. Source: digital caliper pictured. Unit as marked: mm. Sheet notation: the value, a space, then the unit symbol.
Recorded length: 0.99 mm
